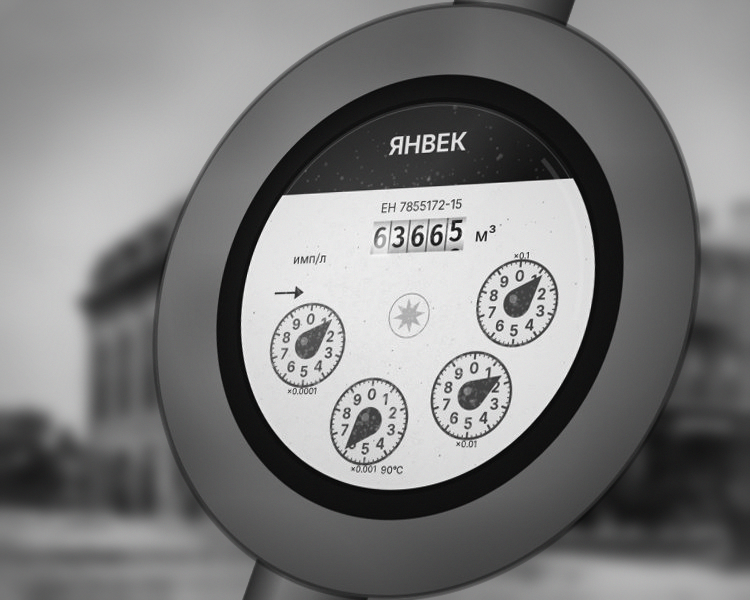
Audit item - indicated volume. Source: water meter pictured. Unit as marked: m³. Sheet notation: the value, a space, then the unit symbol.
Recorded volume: 63665.1161 m³
